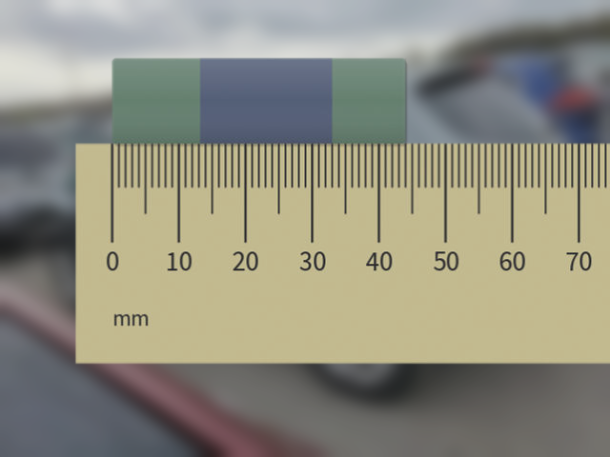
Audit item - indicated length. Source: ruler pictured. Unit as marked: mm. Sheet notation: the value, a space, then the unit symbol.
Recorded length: 44 mm
